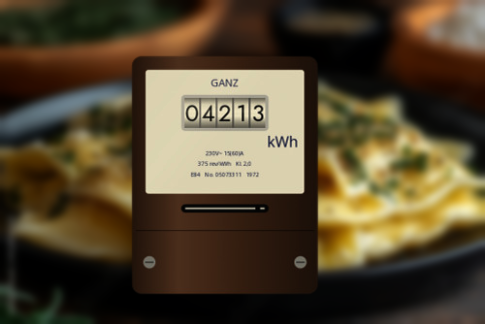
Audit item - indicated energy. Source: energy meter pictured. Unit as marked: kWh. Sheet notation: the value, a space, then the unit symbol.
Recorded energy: 4213 kWh
